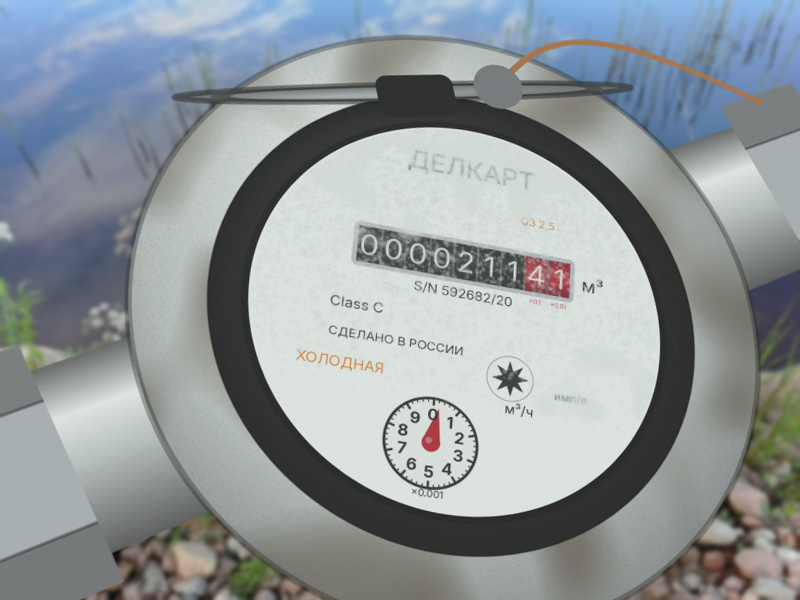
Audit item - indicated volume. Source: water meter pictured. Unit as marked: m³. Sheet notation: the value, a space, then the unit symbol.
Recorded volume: 211.410 m³
